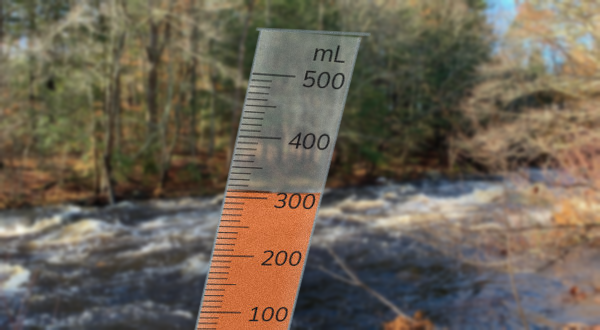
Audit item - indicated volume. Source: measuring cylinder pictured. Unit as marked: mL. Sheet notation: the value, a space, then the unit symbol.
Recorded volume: 310 mL
